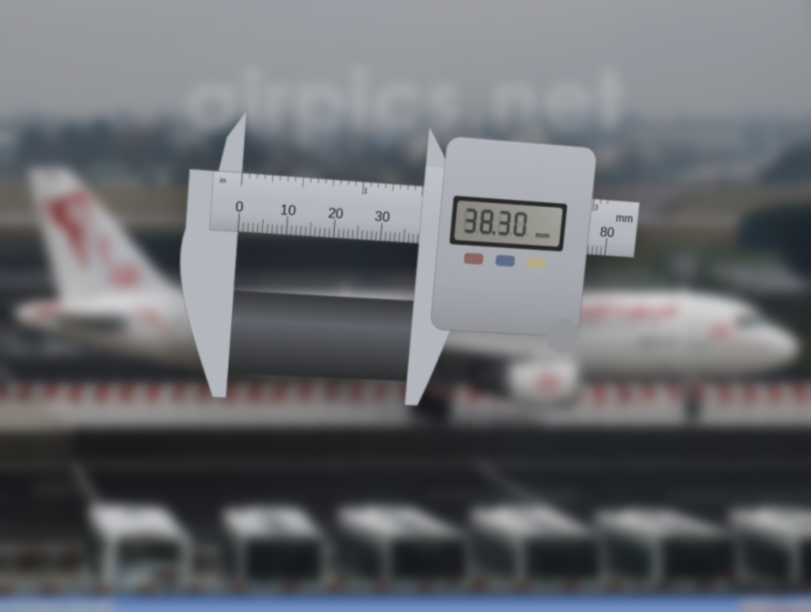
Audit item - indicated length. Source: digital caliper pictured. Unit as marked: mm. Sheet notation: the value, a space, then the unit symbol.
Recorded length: 38.30 mm
